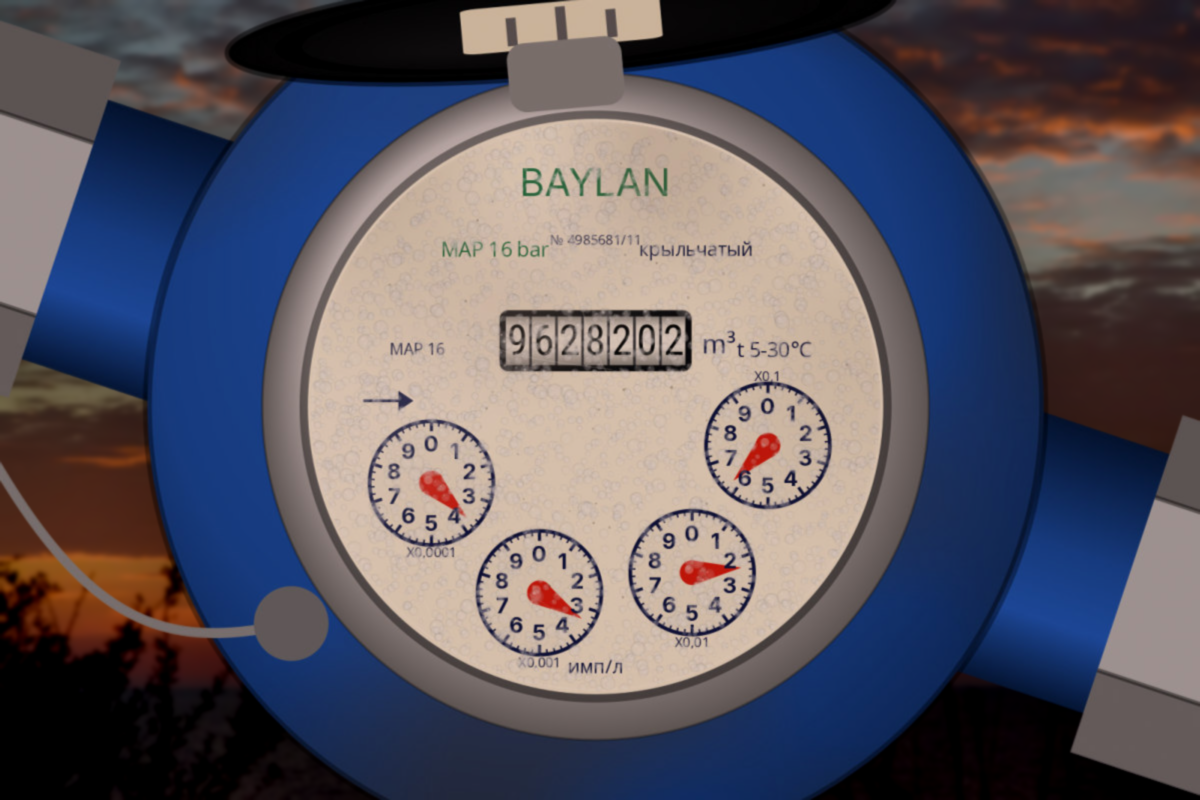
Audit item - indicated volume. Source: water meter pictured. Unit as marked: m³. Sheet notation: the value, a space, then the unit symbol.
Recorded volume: 9628202.6233 m³
